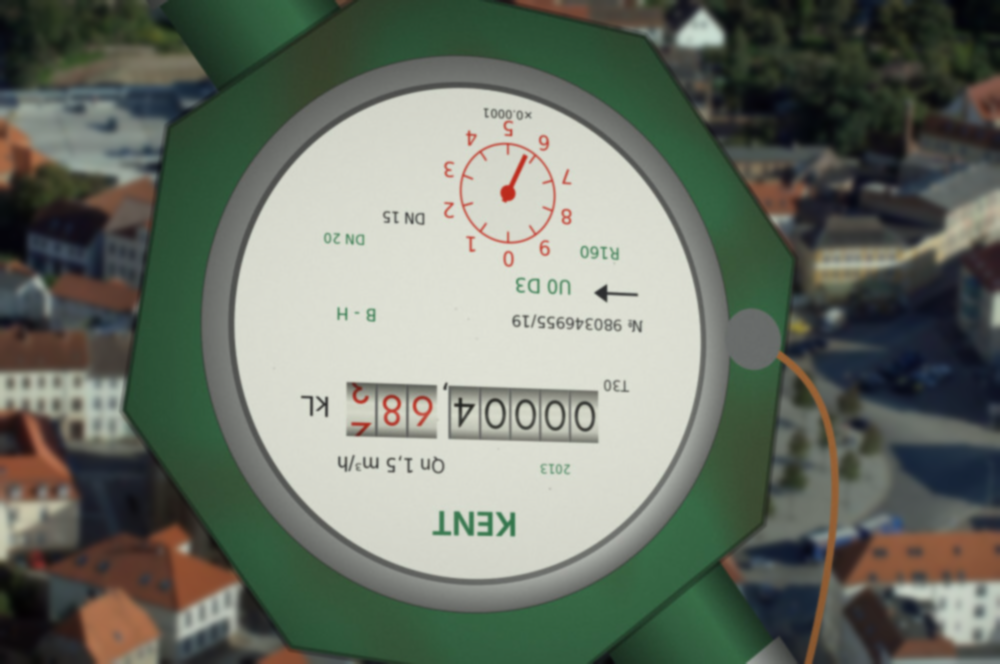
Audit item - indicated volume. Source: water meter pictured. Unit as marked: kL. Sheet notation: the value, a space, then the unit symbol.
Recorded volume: 4.6825 kL
